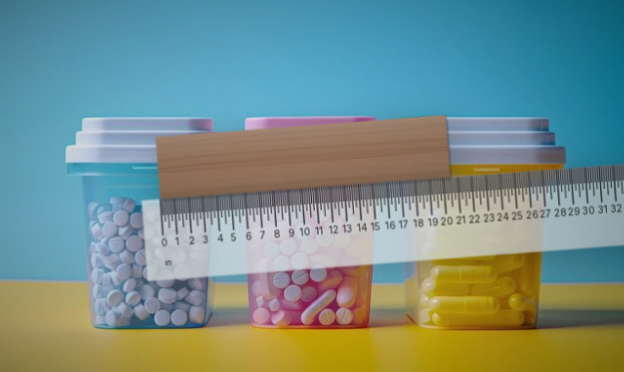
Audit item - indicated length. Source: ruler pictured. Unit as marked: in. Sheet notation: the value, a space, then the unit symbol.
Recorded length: 20.5 in
